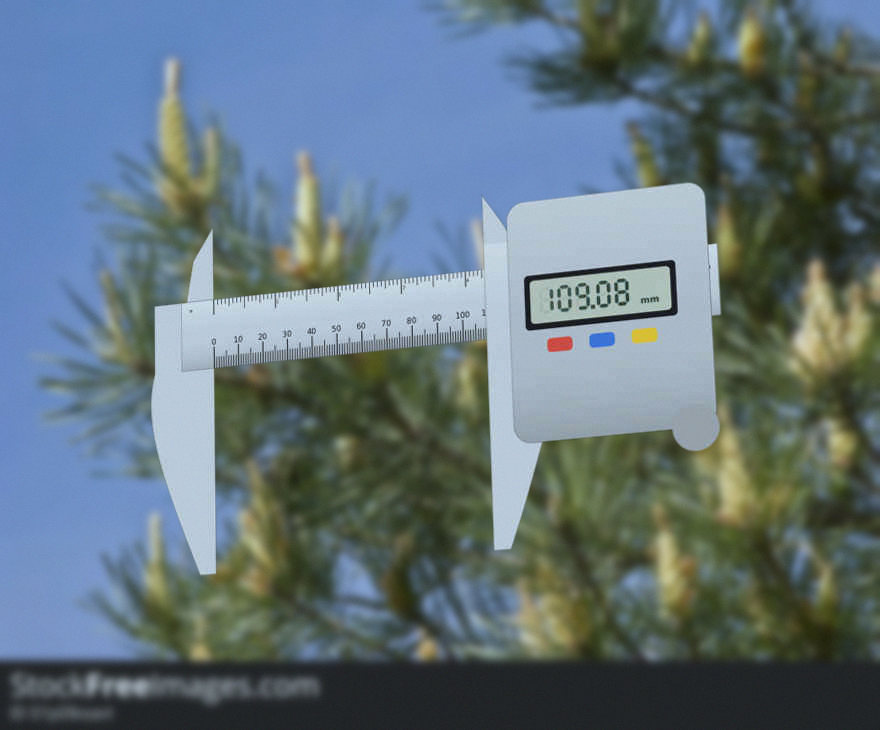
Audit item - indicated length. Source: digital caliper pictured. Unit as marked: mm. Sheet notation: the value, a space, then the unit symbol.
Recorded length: 109.08 mm
